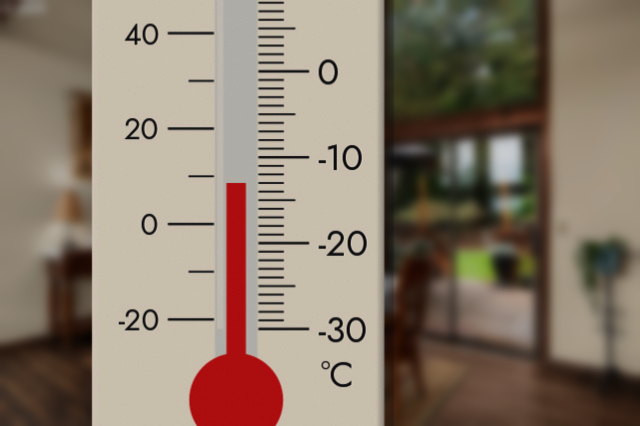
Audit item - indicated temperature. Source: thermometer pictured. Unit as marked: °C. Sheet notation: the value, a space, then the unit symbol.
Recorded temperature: -13 °C
